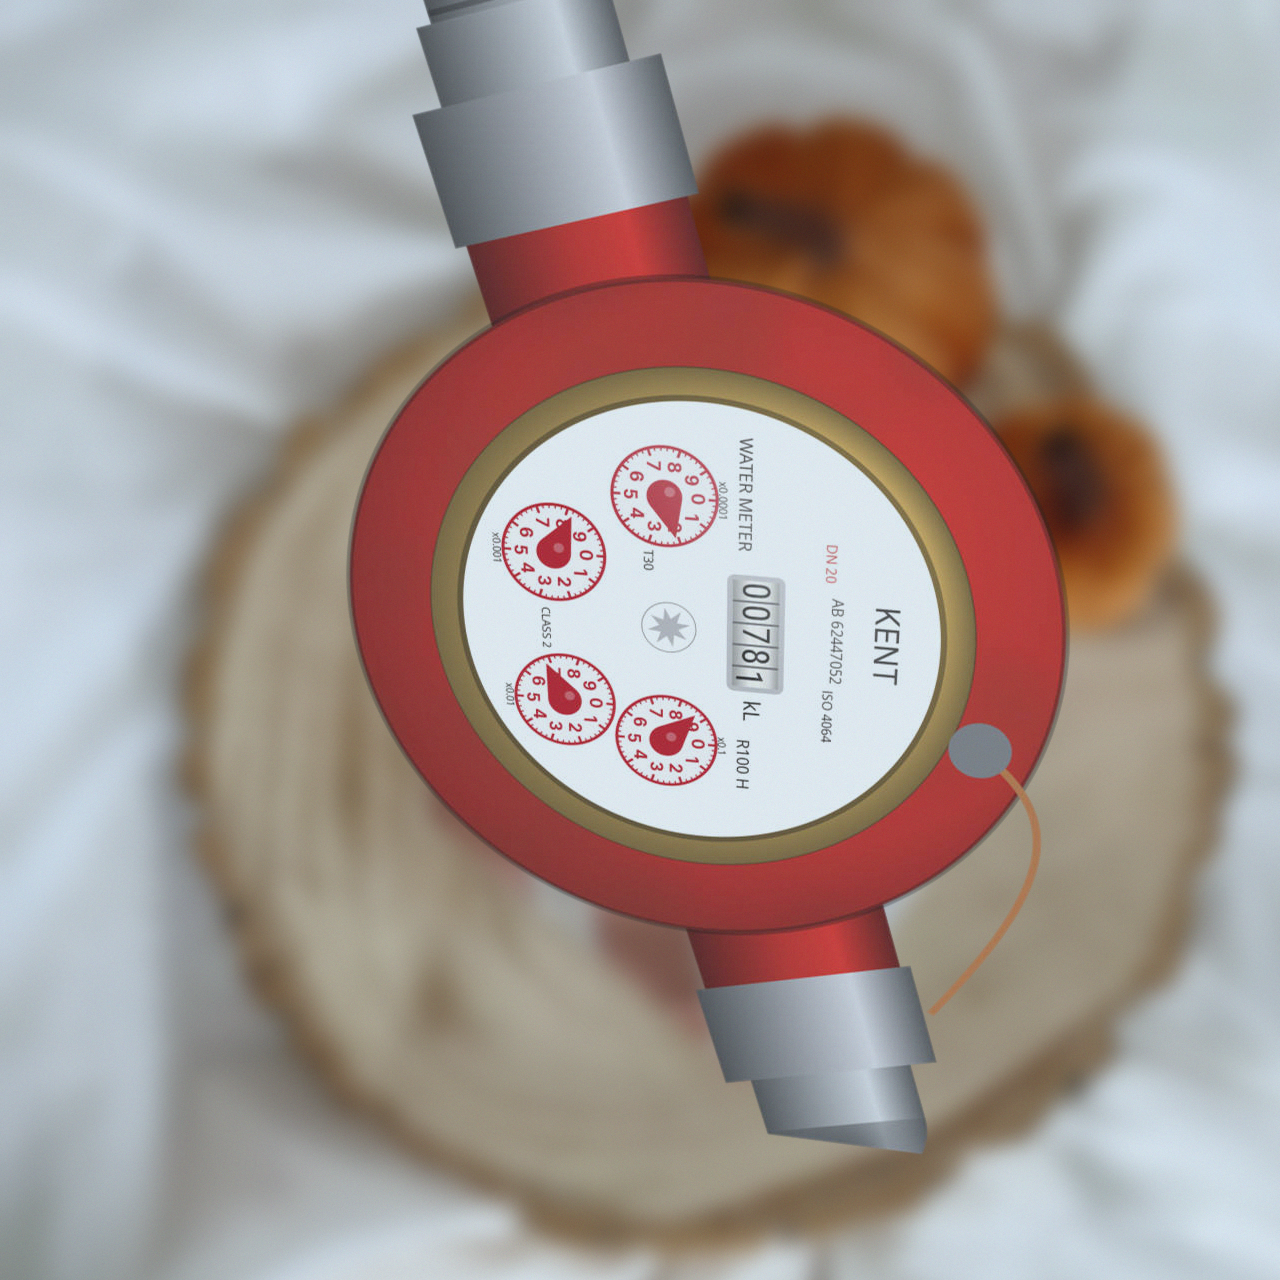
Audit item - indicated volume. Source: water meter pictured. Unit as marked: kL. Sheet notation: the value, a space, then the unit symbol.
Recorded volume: 780.8682 kL
